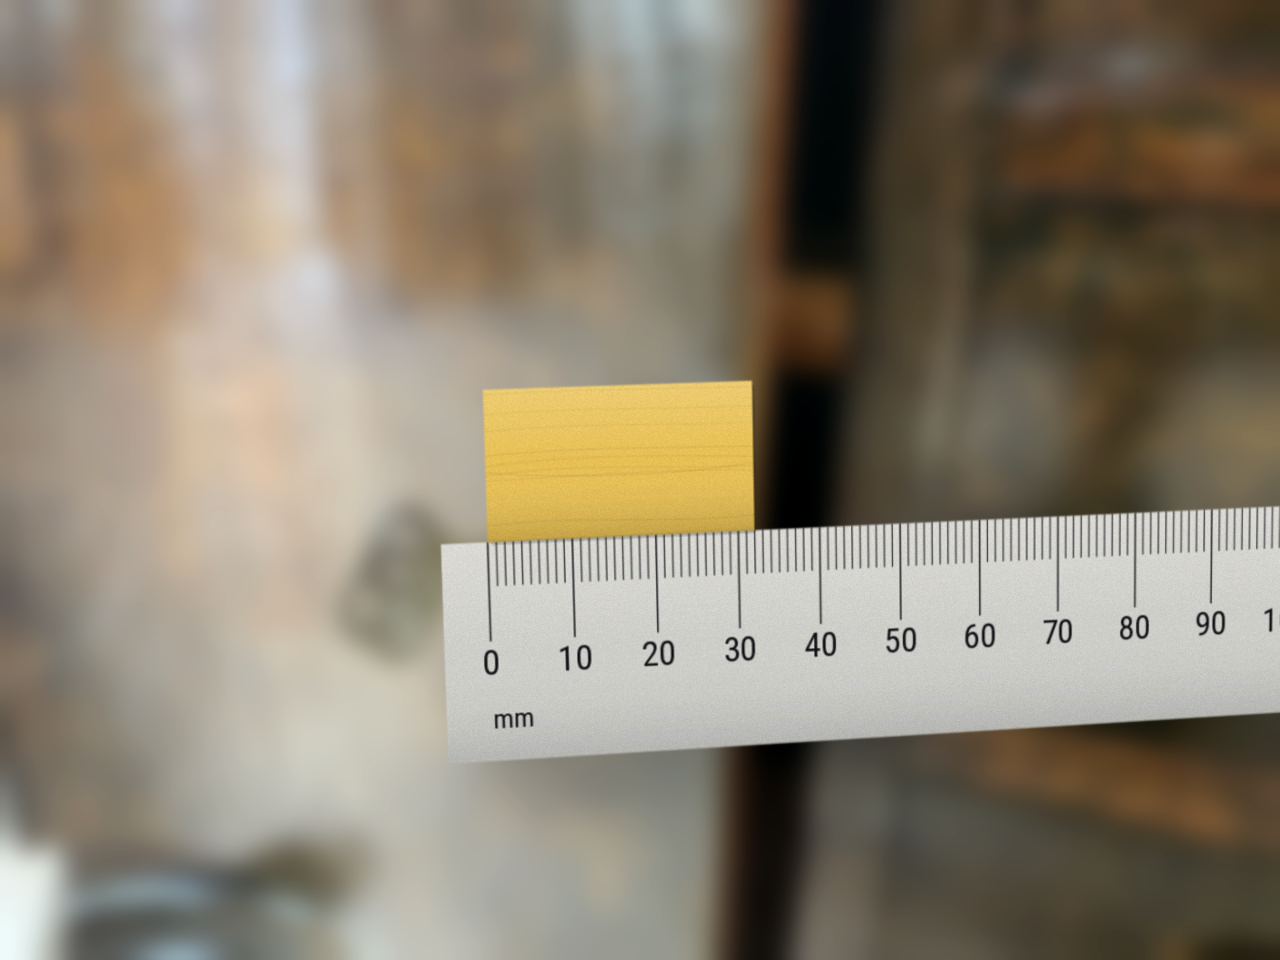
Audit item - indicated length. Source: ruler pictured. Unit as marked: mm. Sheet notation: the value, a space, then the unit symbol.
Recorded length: 32 mm
